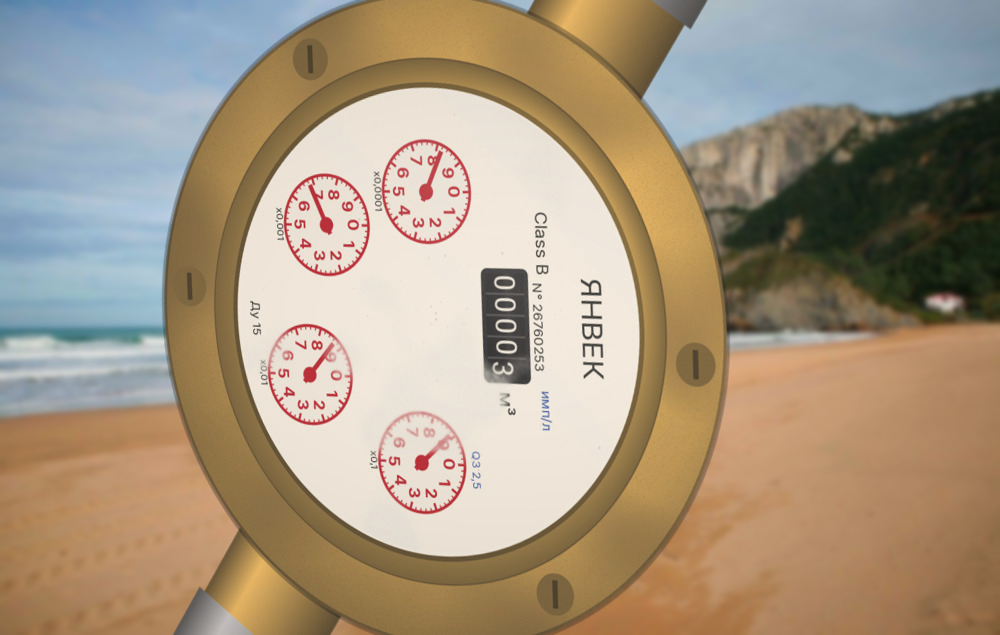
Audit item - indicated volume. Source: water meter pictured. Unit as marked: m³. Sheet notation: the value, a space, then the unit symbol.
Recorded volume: 2.8868 m³
